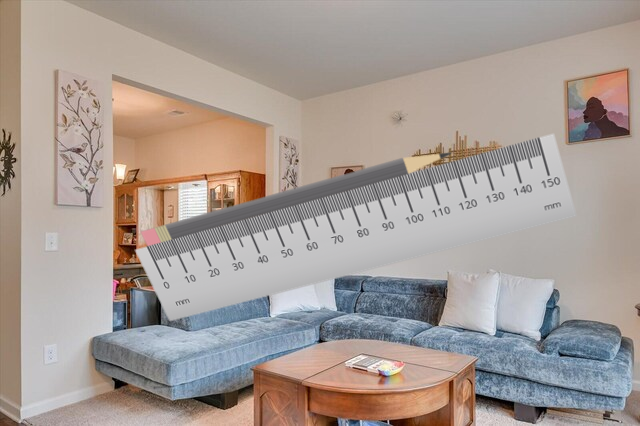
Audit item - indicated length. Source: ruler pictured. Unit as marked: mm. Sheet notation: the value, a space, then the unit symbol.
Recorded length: 120 mm
